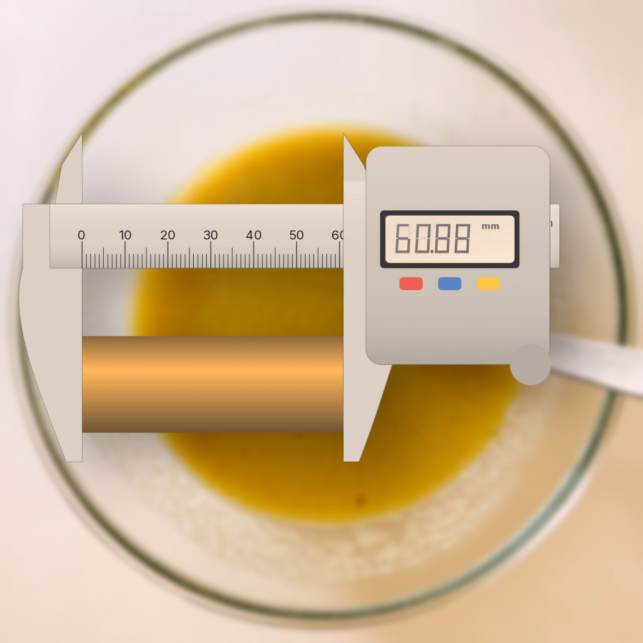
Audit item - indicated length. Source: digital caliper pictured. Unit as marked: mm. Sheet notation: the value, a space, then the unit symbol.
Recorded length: 60.88 mm
